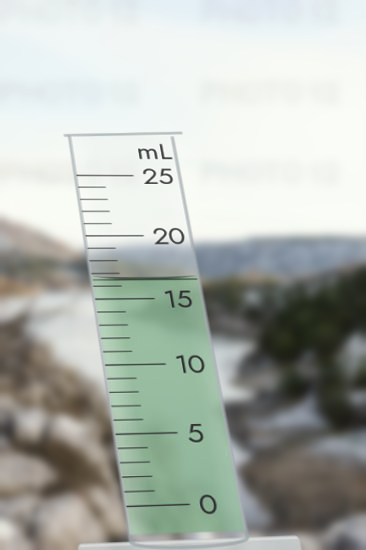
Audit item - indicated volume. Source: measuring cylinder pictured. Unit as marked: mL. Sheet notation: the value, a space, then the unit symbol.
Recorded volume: 16.5 mL
